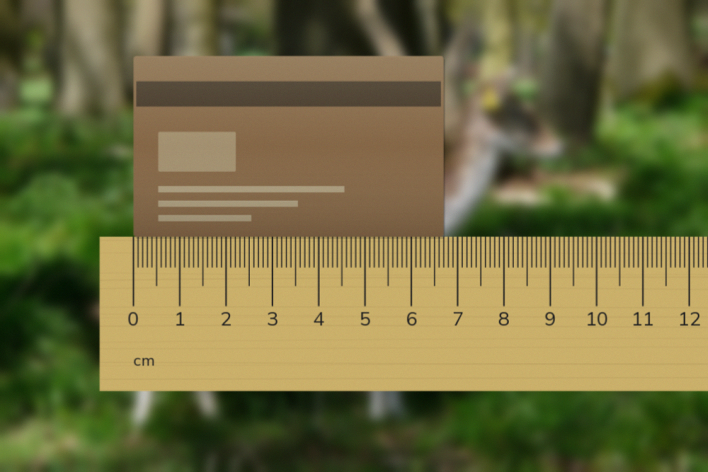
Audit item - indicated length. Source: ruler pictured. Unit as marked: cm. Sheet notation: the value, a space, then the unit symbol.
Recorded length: 6.7 cm
